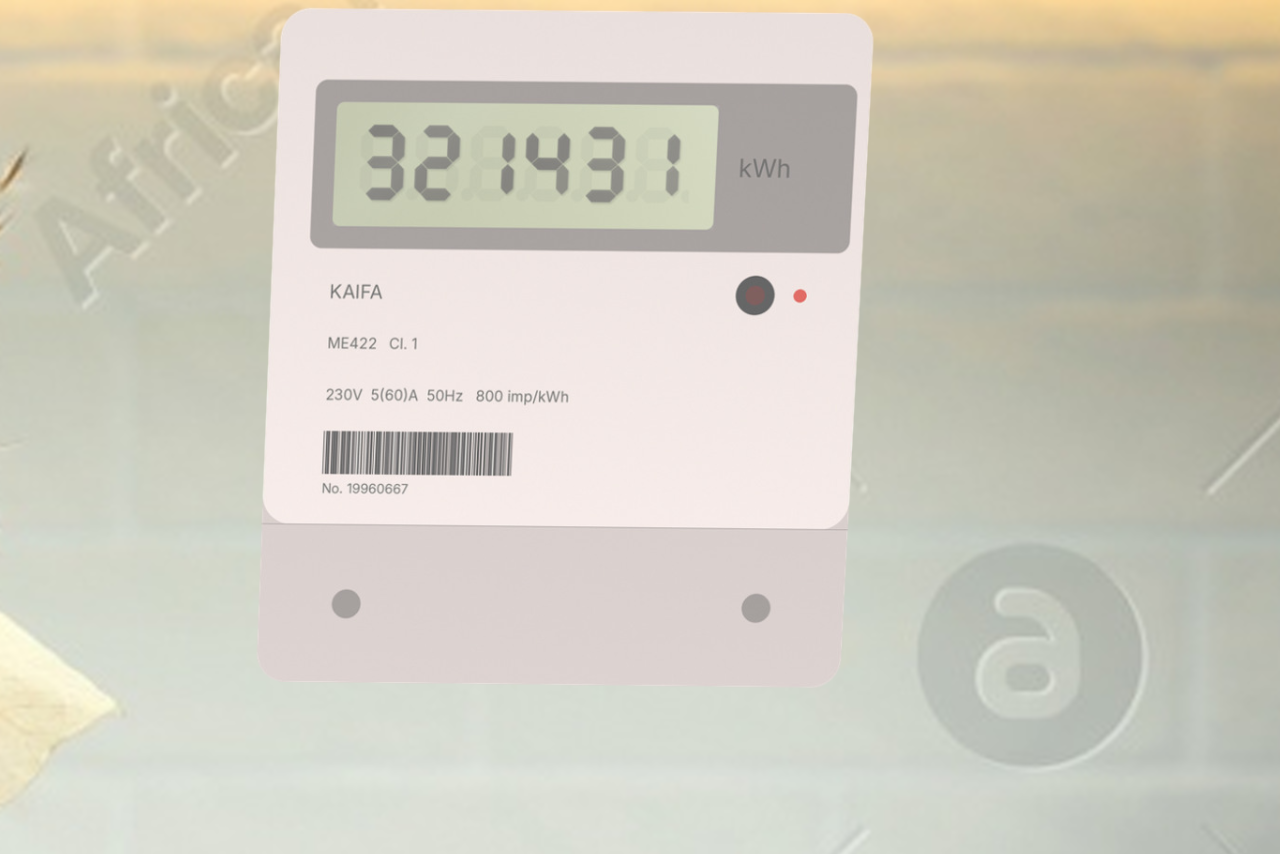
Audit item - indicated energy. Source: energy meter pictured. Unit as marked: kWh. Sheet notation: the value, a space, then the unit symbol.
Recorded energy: 321431 kWh
